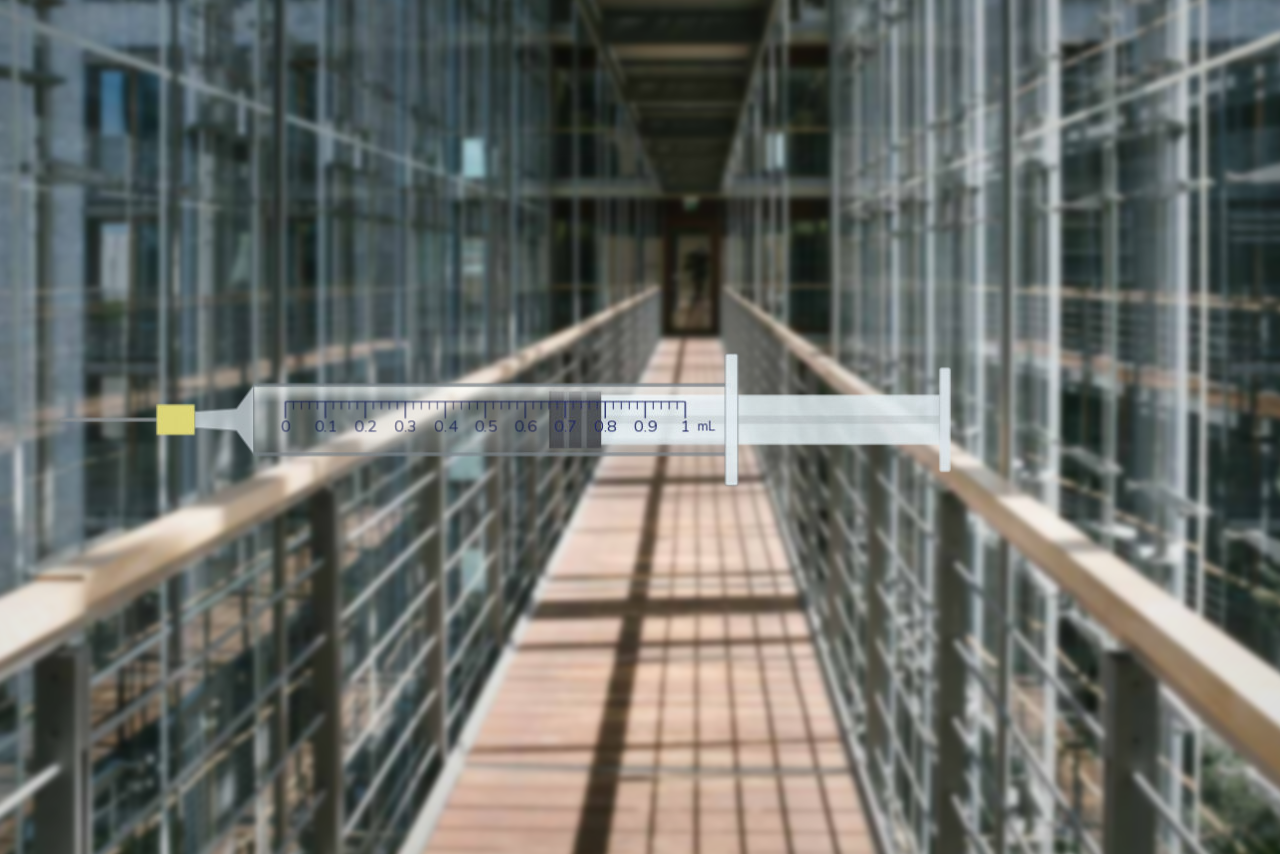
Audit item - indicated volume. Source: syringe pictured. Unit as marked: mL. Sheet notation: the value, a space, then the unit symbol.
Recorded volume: 0.66 mL
